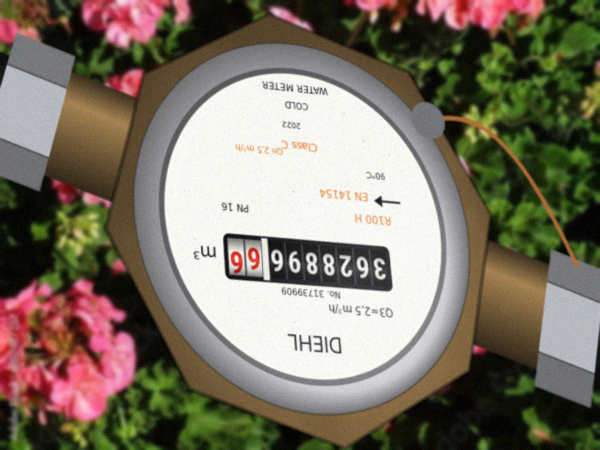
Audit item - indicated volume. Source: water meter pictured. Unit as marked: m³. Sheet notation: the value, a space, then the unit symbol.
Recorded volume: 3628896.66 m³
